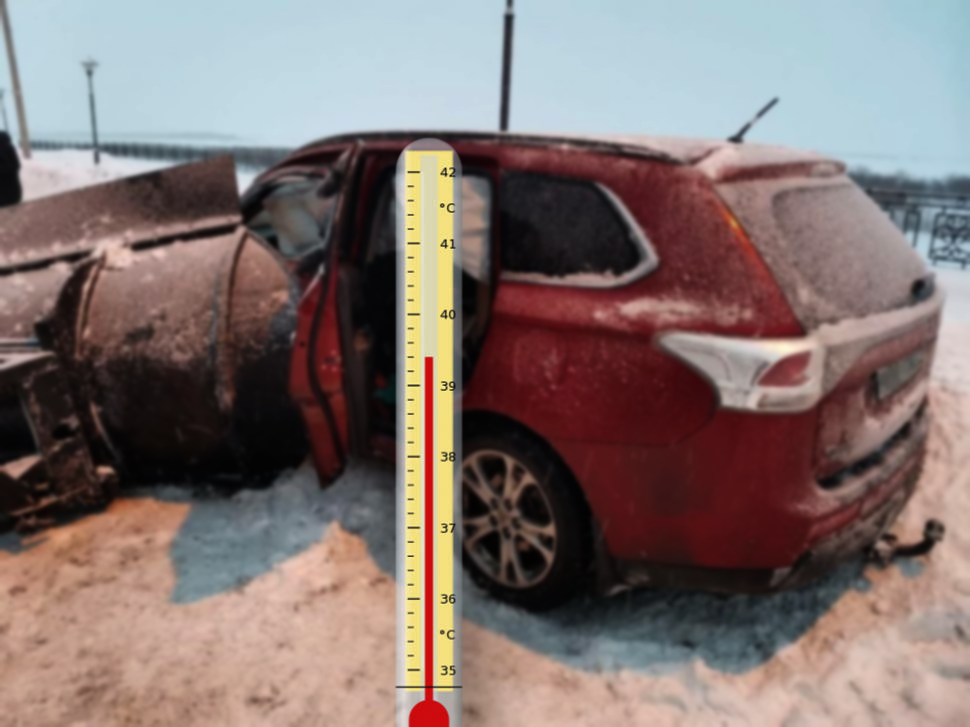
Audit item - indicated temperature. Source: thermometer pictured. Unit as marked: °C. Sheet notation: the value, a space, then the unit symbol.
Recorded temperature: 39.4 °C
